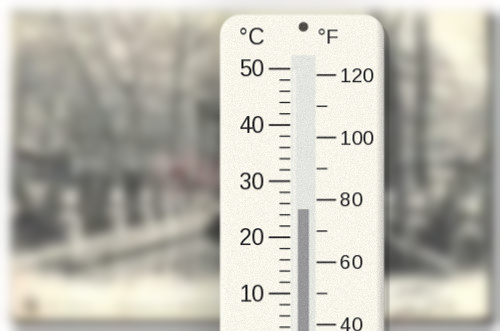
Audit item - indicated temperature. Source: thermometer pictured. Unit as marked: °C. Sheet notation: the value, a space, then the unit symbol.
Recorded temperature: 25 °C
